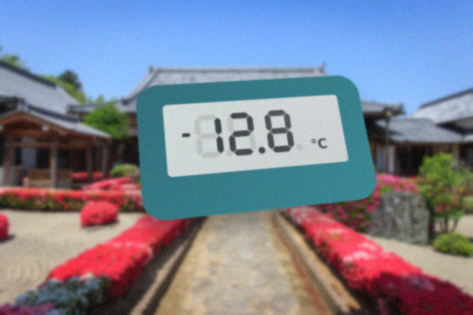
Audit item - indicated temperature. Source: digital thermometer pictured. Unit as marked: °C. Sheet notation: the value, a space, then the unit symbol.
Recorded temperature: -12.8 °C
